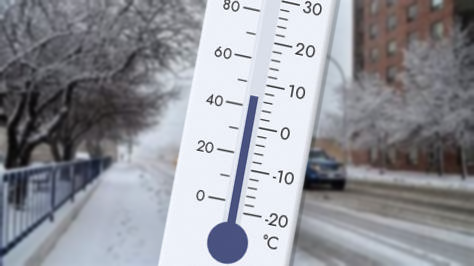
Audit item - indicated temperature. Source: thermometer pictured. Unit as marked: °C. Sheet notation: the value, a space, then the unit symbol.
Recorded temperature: 7 °C
